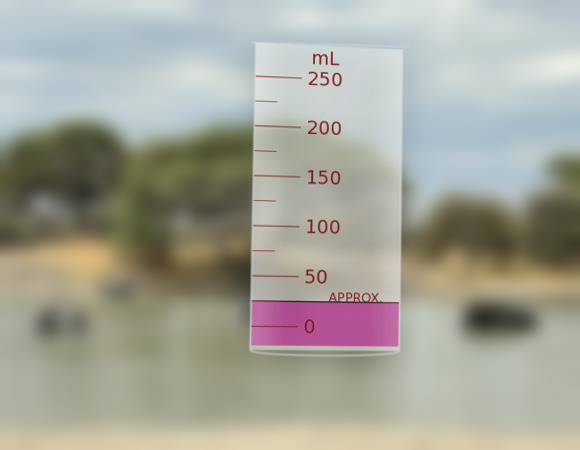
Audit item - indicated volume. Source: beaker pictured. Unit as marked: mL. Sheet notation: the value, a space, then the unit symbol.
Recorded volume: 25 mL
